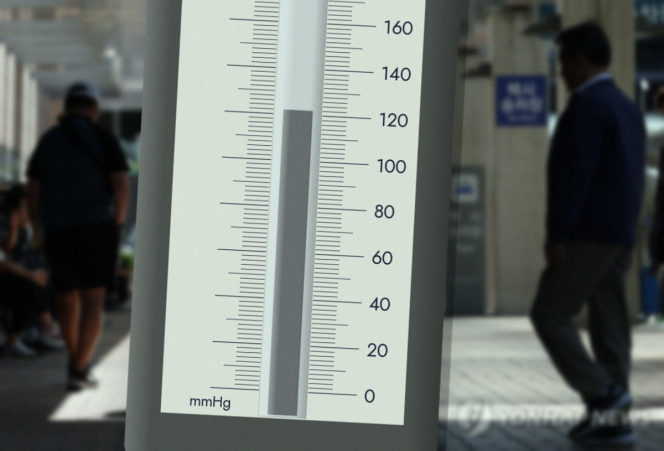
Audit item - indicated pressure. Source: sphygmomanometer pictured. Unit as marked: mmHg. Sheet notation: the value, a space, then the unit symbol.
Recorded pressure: 122 mmHg
